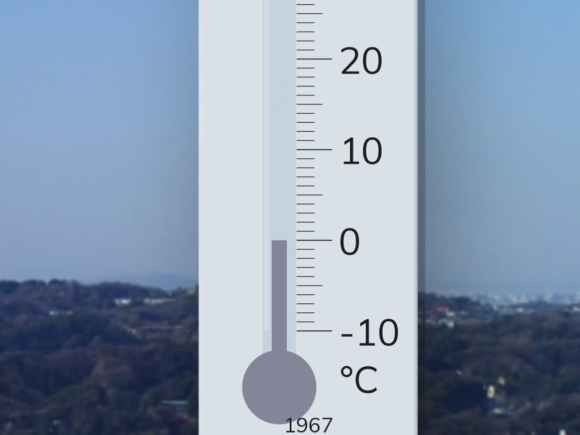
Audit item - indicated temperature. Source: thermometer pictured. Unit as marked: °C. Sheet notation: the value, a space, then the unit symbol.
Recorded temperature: 0 °C
